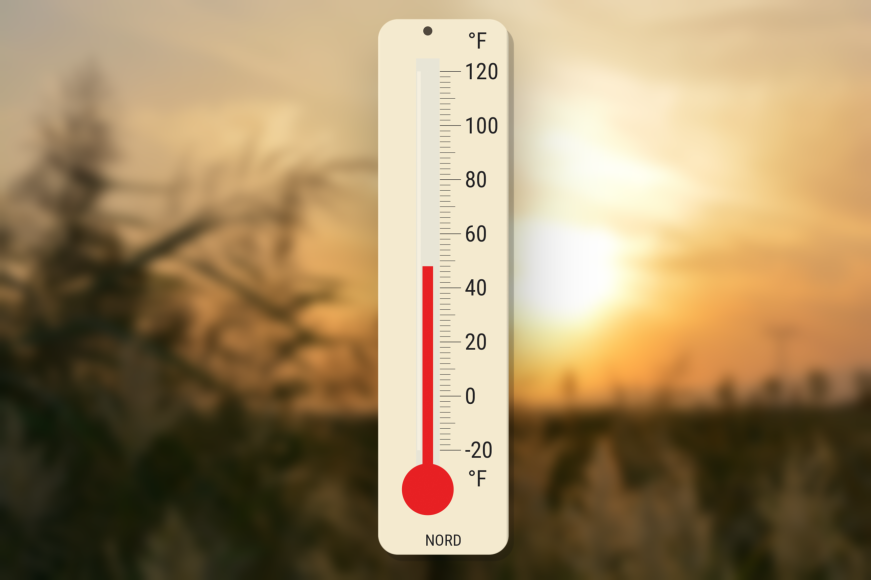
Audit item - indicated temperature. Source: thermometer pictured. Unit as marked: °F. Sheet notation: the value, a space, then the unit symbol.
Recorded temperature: 48 °F
